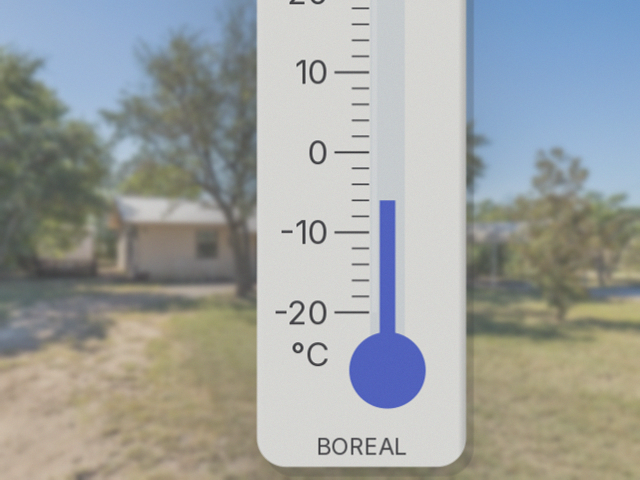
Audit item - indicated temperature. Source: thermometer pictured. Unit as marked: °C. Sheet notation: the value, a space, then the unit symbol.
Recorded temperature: -6 °C
